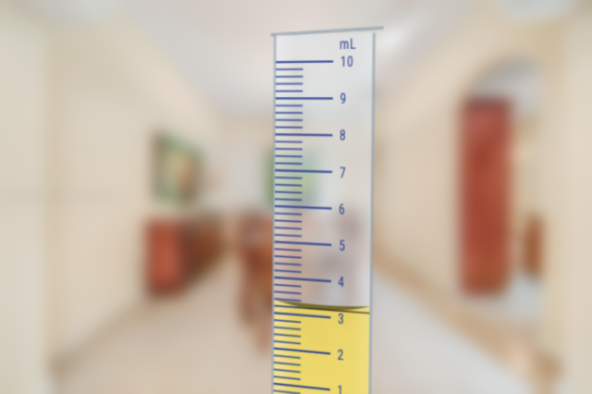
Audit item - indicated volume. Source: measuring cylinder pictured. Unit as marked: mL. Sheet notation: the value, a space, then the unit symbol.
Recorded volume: 3.2 mL
